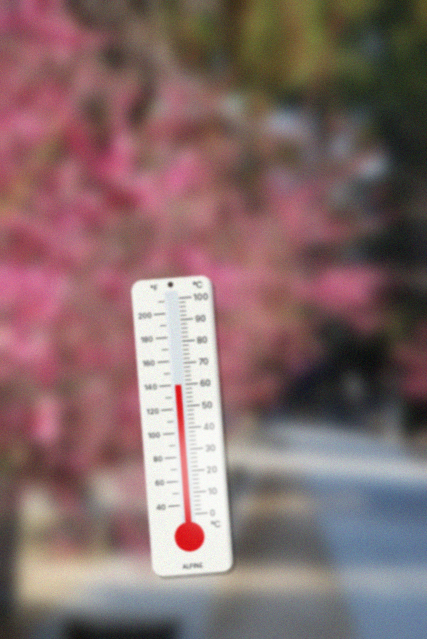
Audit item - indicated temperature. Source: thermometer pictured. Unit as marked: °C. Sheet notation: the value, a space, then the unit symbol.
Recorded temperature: 60 °C
